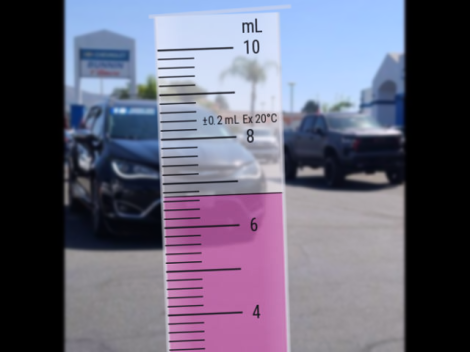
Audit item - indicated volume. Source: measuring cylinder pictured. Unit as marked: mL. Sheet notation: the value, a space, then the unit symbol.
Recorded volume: 6.7 mL
